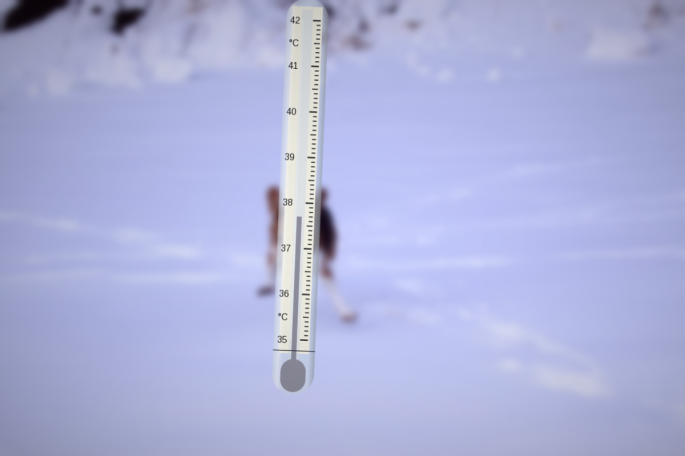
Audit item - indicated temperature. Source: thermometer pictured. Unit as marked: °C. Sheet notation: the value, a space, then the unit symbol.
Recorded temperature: 37.7 °C
